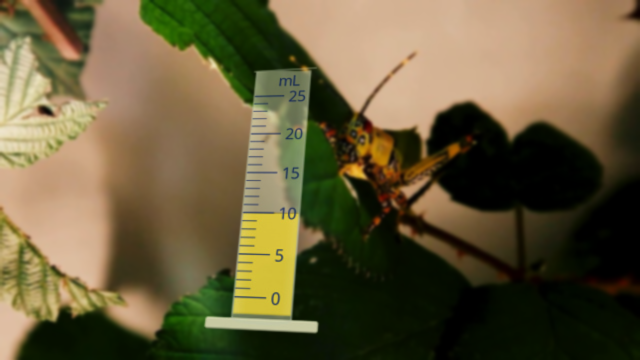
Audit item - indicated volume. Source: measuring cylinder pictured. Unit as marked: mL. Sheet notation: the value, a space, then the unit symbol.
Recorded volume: 10 mL
